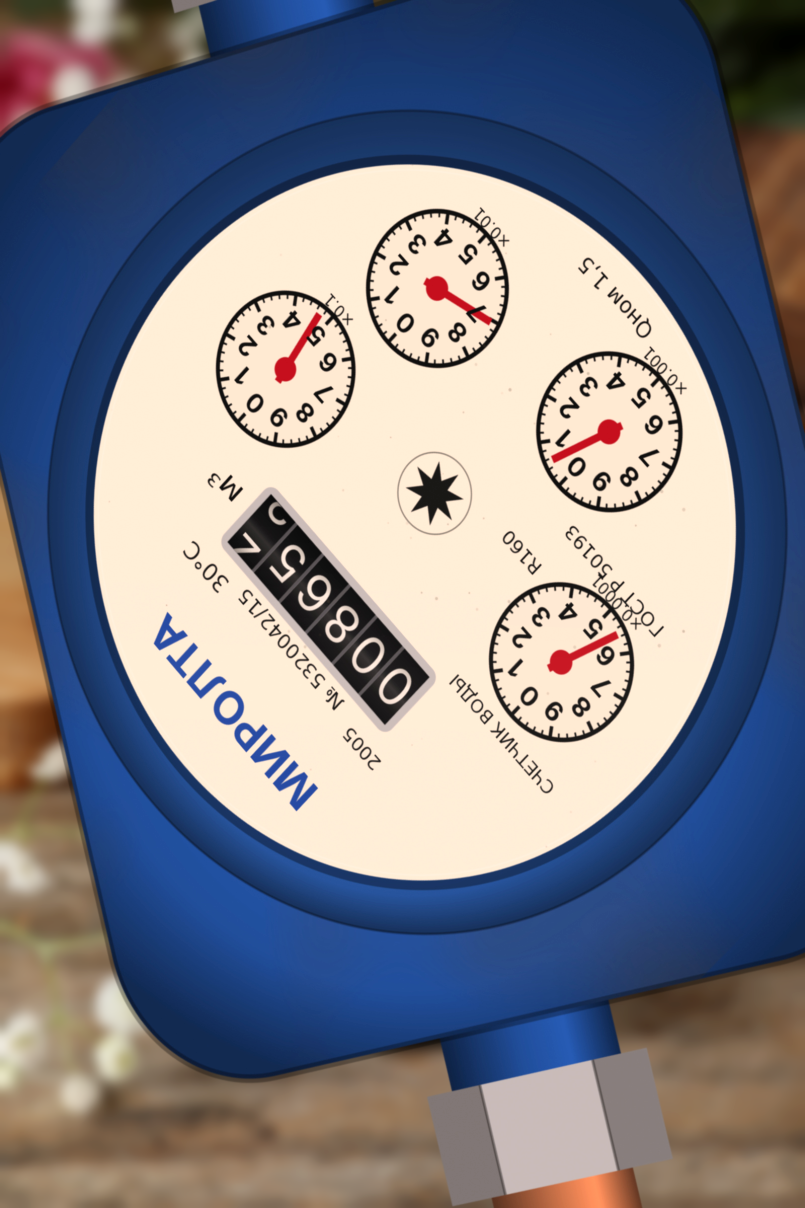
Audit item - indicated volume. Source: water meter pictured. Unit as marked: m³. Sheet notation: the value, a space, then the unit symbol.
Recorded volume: 8652.4705 m³
